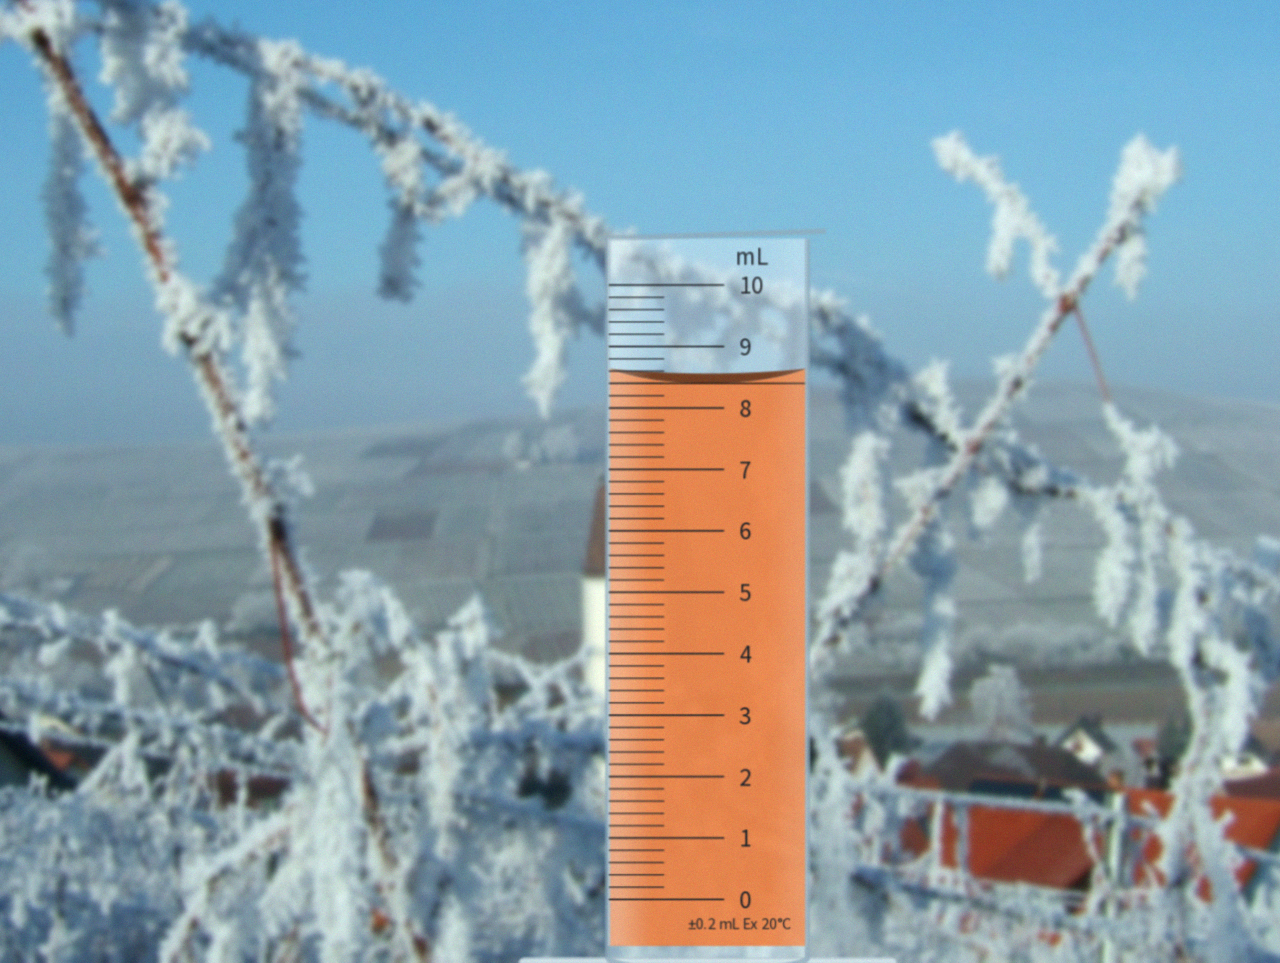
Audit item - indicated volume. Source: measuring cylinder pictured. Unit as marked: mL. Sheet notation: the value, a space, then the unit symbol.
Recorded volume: 8.4 mL
